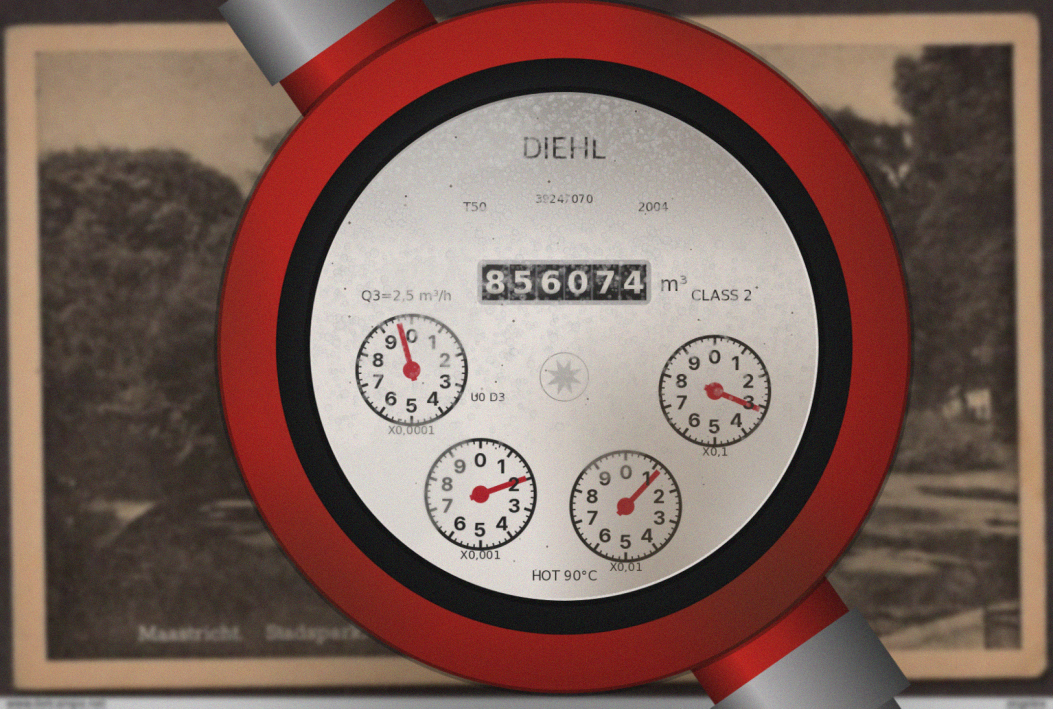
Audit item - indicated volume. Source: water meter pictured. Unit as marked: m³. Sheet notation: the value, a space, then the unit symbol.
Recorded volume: 856074.3119 m³
